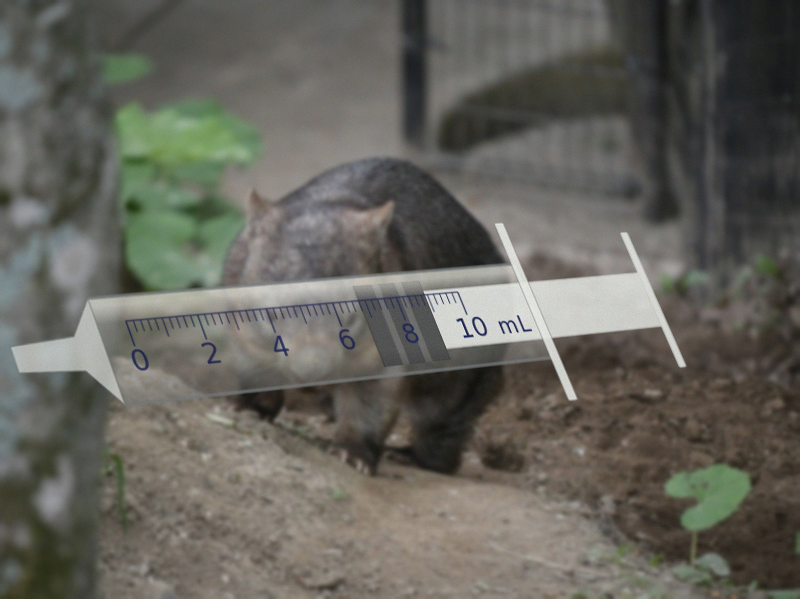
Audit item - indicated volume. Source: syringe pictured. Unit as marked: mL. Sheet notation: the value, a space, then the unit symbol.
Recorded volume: 6.8 mL
